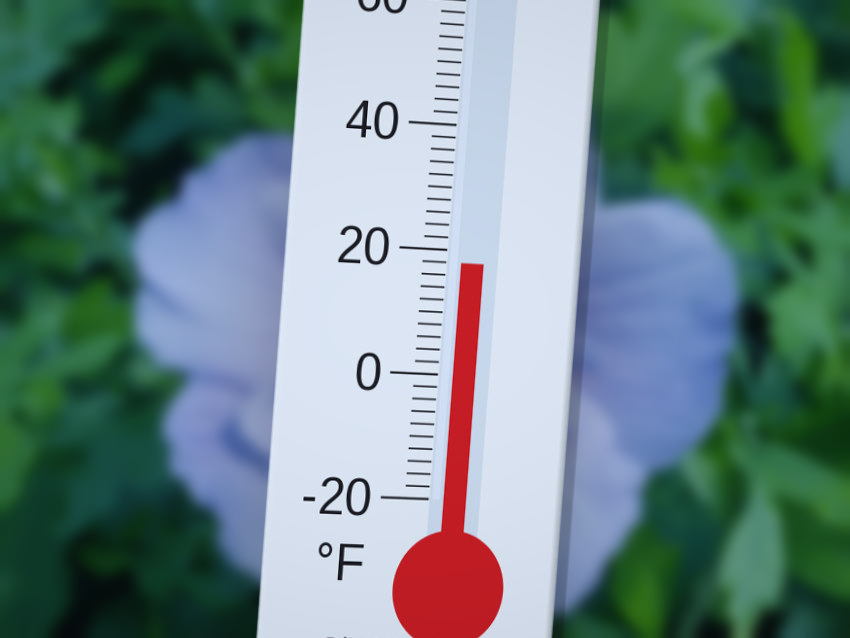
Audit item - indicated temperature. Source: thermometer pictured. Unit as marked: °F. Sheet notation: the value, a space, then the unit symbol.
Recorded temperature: 18 °F
